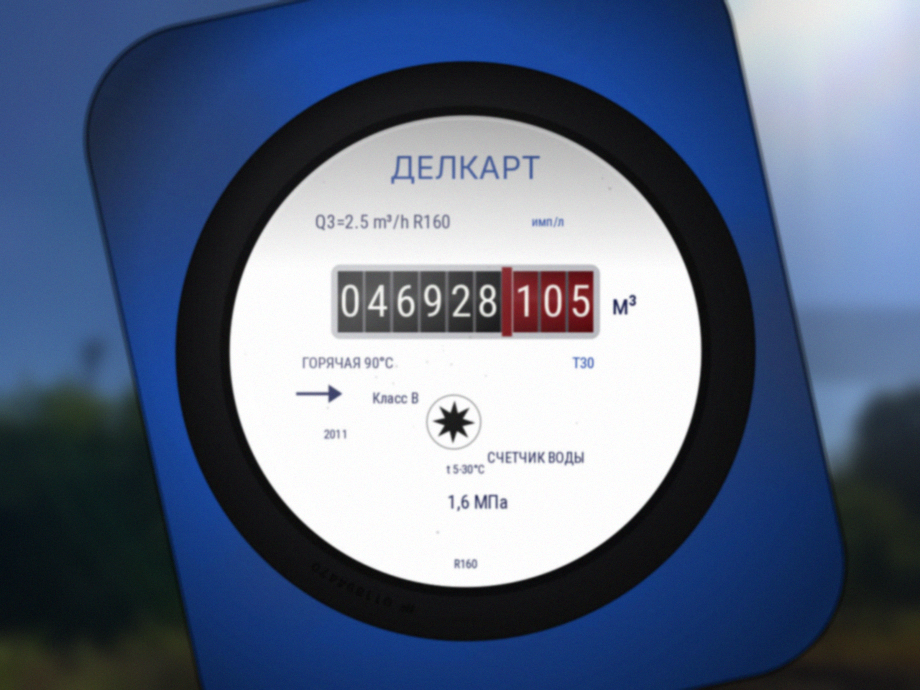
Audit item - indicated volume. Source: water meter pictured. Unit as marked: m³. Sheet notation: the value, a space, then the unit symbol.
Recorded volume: 46928.105 m³
